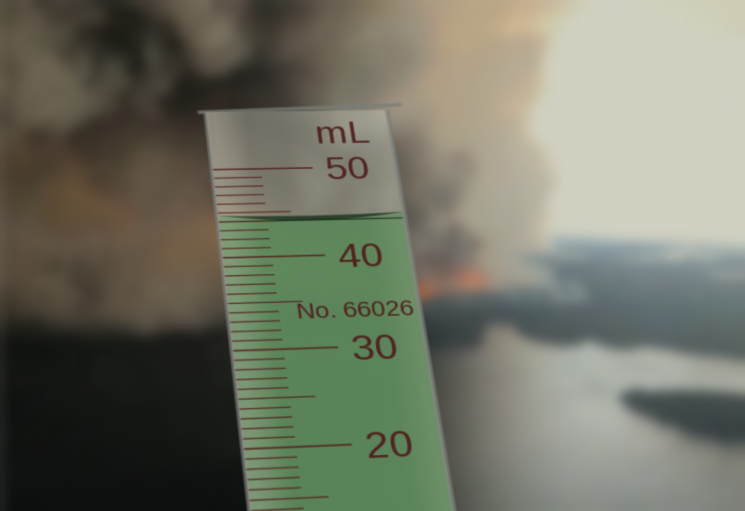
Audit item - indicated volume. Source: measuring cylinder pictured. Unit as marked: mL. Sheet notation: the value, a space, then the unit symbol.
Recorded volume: 44 mL
